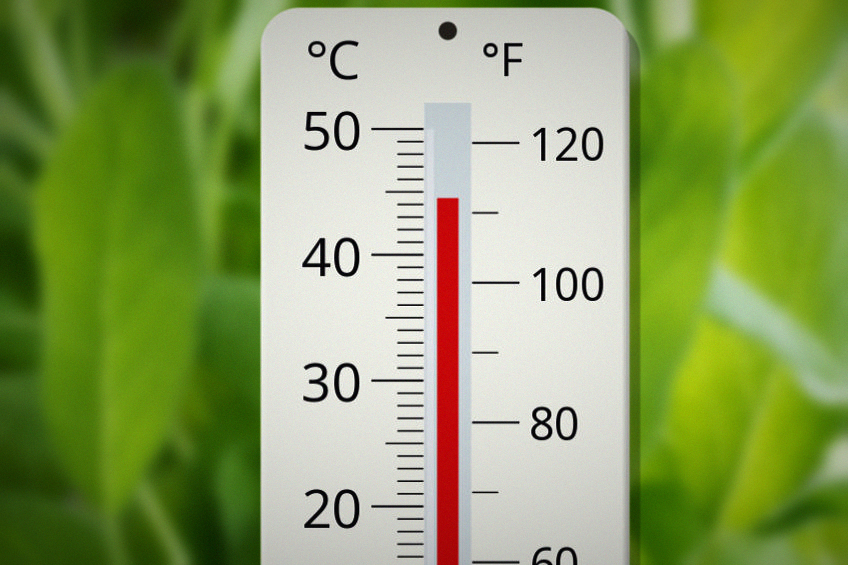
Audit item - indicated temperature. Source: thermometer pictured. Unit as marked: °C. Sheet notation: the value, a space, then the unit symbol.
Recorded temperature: 44.5 °C
